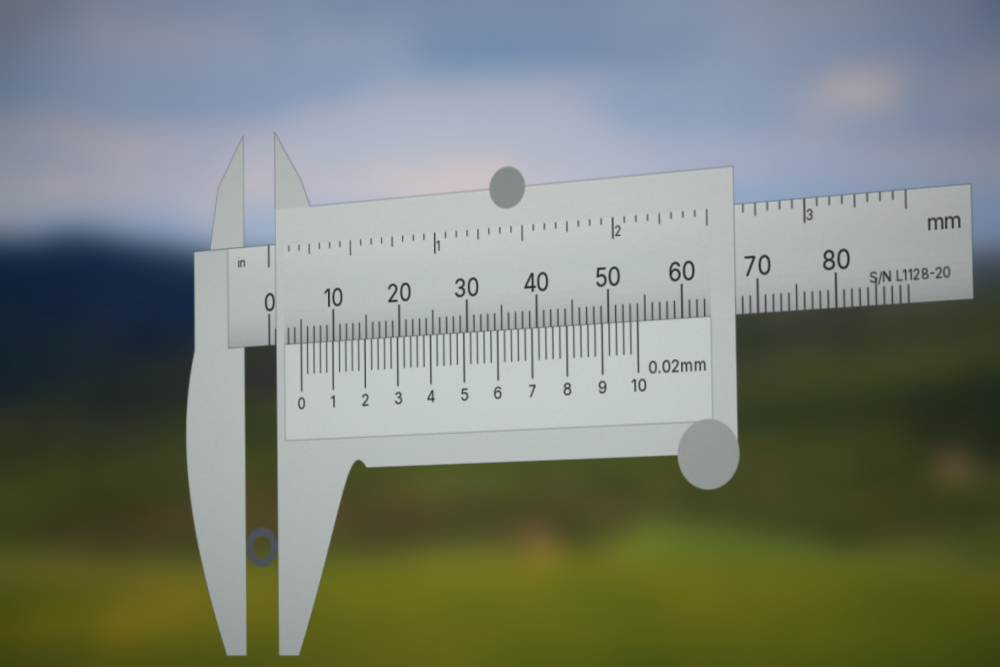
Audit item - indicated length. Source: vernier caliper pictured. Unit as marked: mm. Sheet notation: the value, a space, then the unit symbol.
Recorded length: 5.0 mm
